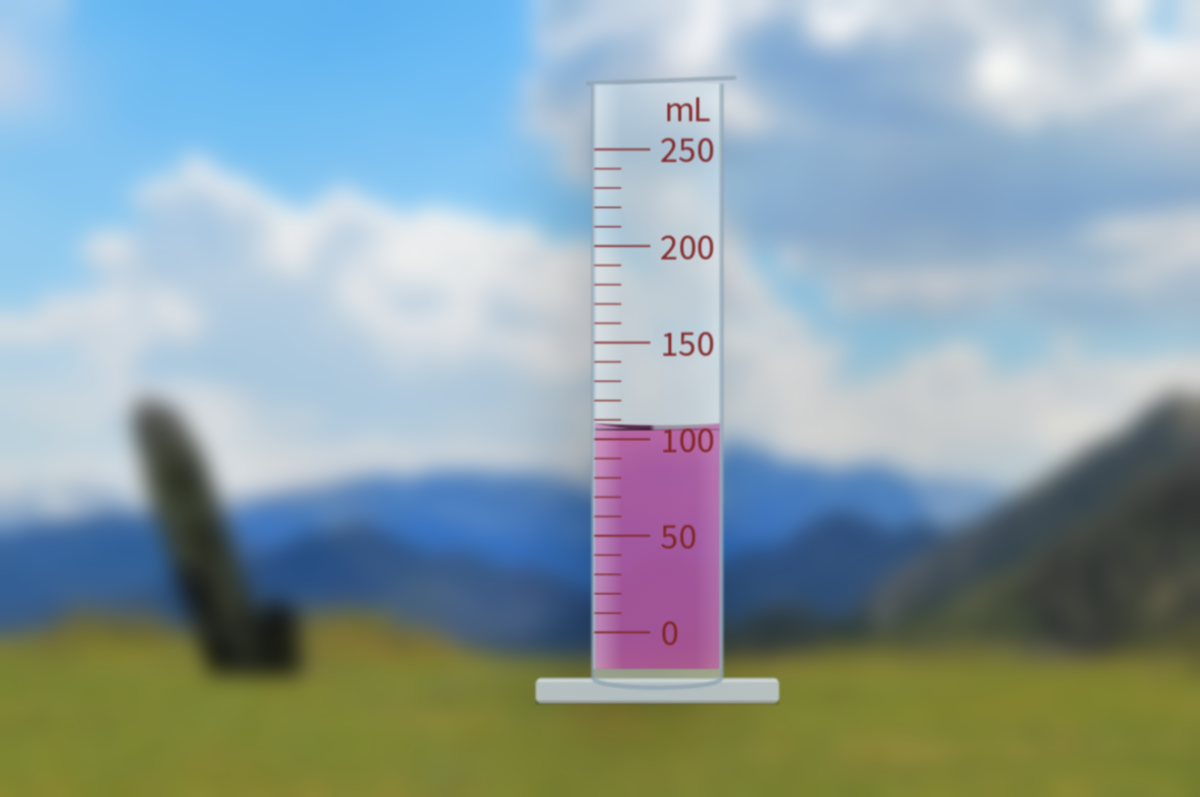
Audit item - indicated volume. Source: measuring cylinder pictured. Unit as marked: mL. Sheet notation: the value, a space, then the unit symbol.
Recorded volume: 105 mL
